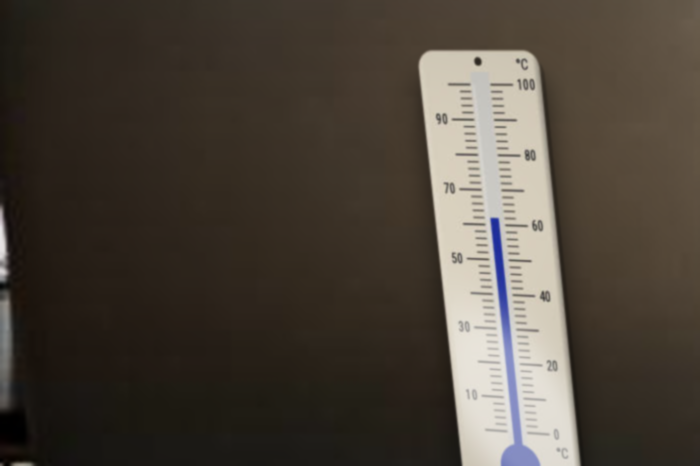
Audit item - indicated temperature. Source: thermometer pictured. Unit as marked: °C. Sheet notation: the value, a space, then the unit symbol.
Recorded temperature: 62 °C
